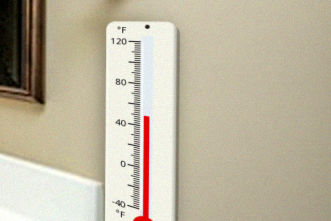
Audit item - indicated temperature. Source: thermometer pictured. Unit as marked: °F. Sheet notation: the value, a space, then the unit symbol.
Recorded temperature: 50 °F
